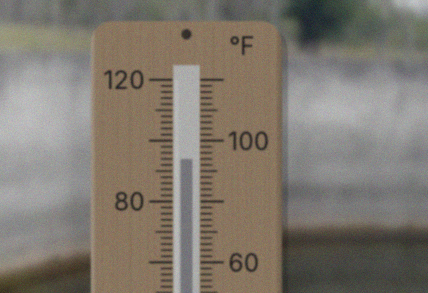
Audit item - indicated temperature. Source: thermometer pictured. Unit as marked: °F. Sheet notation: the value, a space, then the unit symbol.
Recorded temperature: 94 °F
